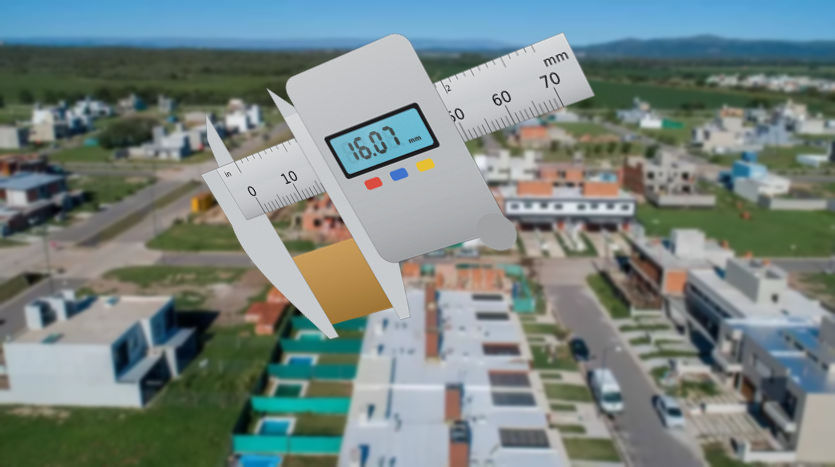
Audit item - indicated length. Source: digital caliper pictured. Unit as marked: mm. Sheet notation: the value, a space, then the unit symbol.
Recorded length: 16.07 mm
